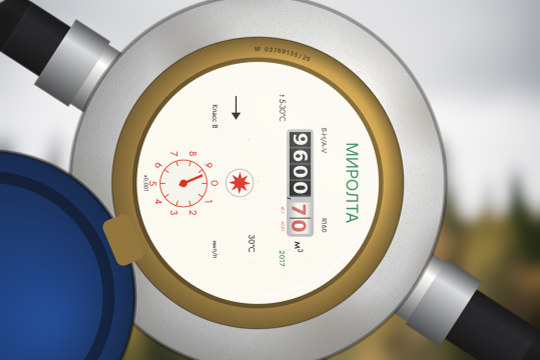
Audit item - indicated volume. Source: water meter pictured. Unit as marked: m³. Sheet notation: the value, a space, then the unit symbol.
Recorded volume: 9600.699 m³
